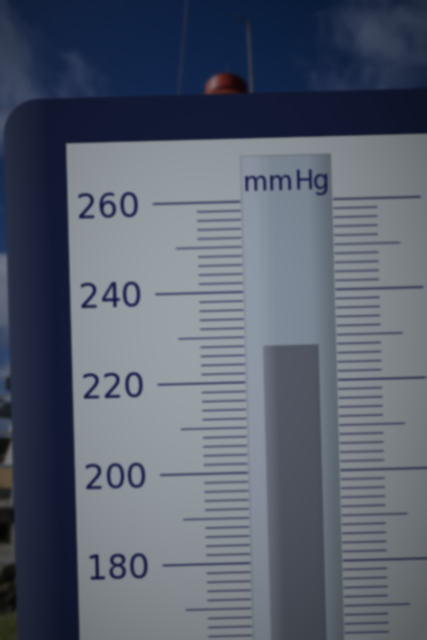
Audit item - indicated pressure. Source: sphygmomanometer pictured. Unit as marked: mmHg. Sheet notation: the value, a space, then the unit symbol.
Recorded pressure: 228 mmHg
